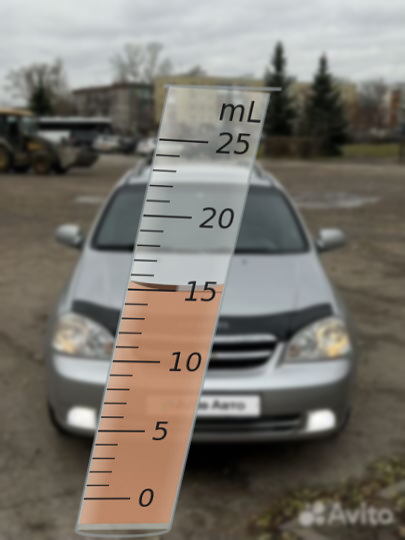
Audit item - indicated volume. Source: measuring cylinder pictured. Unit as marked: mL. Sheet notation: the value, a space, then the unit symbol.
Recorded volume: 15 mL
